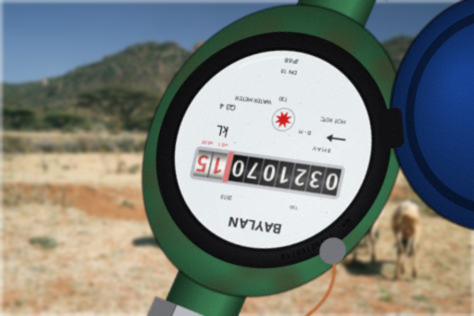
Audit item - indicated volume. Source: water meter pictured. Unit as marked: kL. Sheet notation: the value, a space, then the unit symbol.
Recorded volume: 321070.15 kL
